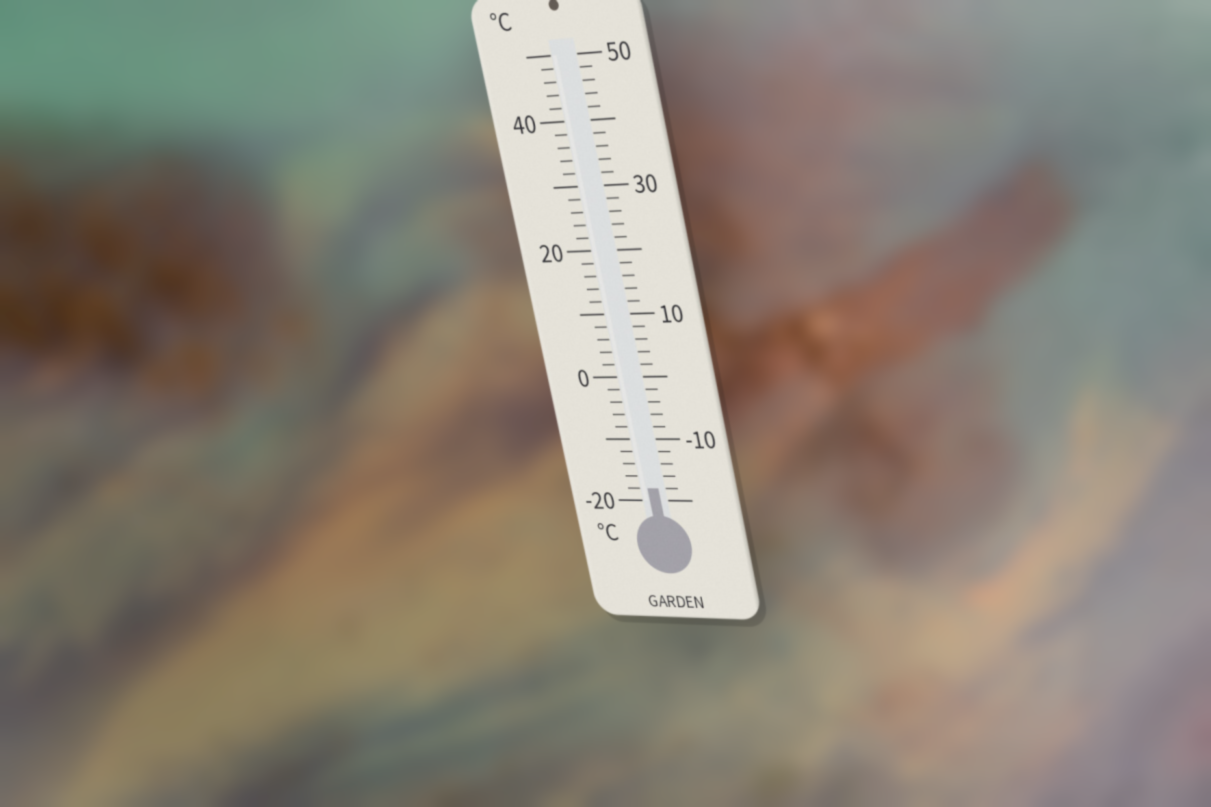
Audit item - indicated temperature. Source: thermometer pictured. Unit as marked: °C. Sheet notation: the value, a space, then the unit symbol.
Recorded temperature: -18 °C
